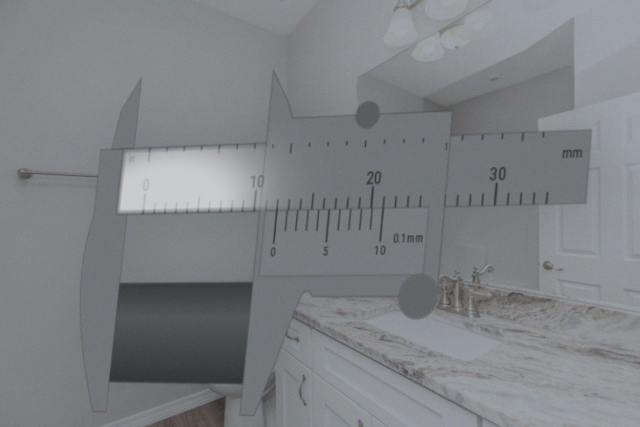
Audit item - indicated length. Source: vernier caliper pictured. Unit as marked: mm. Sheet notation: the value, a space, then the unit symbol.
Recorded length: 12.0 mm
